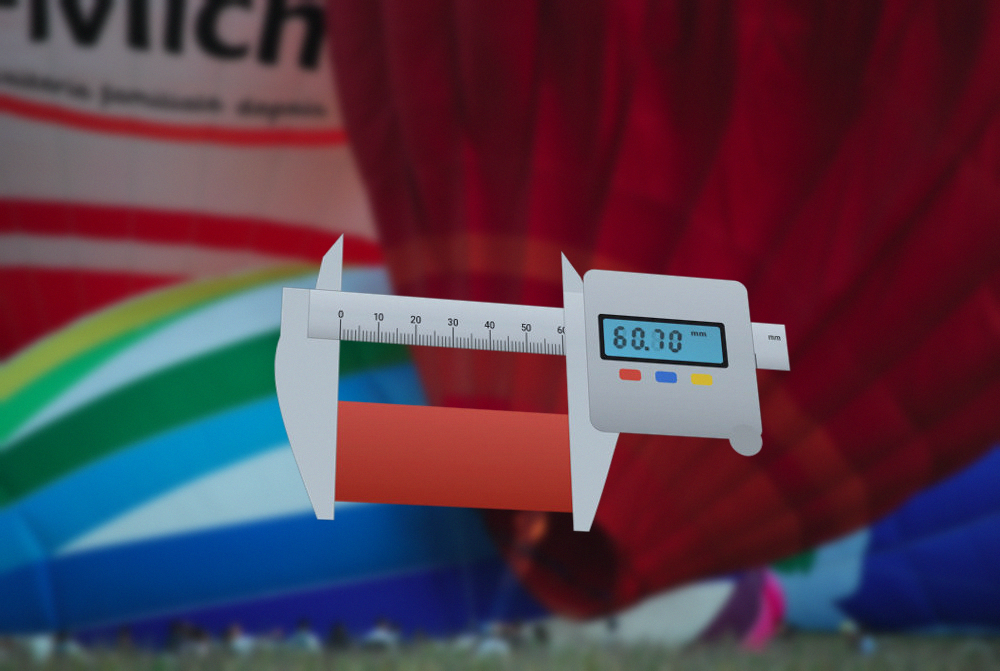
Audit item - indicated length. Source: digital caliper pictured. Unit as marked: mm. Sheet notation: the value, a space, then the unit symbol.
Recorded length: 60.70 mm
